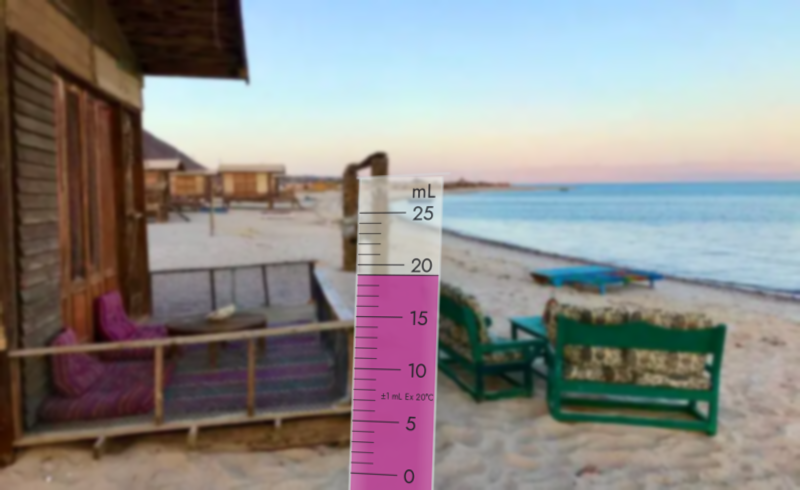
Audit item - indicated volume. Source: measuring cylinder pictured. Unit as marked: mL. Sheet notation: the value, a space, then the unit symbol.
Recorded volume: 19 mL
